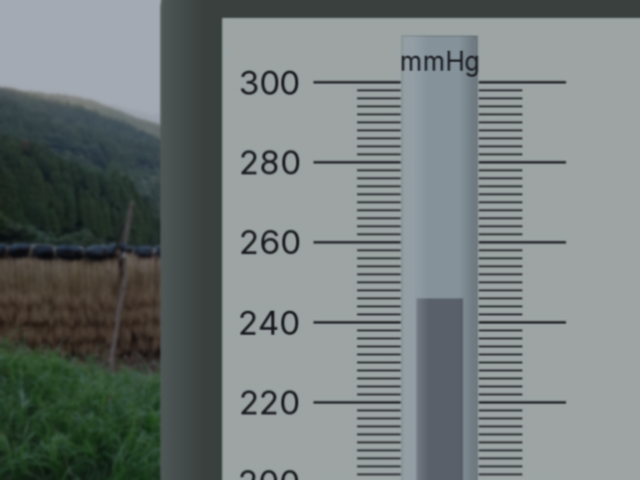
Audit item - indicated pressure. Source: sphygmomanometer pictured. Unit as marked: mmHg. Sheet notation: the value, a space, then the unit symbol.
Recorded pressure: 246 mmHg
